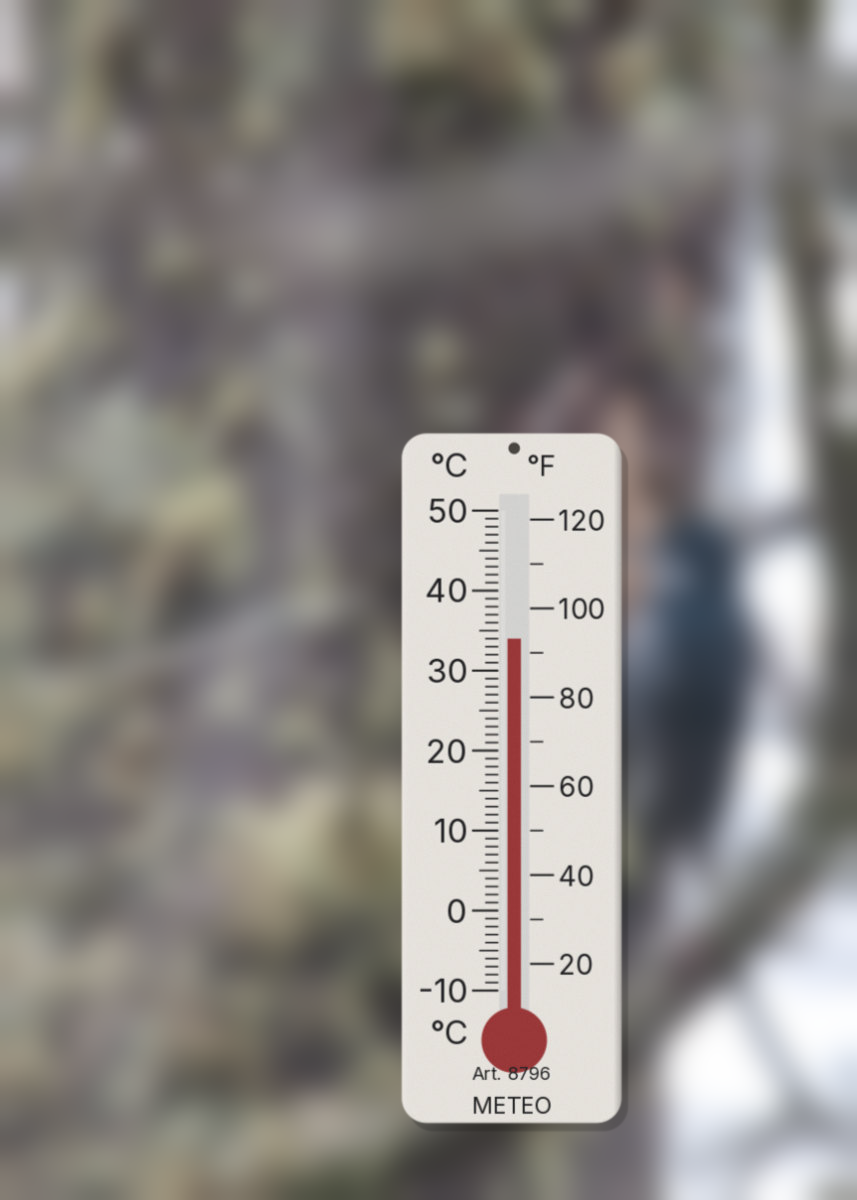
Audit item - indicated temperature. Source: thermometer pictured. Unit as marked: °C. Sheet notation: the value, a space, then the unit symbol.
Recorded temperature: 34 °C
